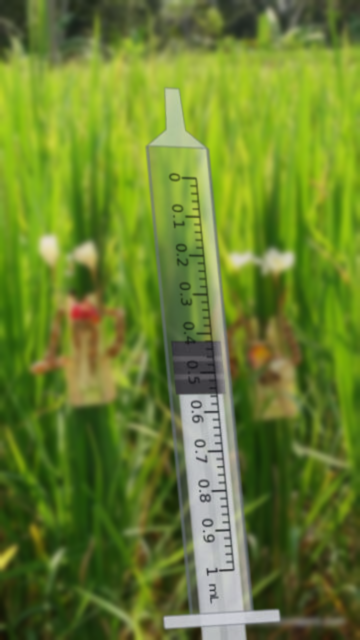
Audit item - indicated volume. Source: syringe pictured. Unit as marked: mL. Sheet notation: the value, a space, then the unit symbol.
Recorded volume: 0.42 mL
